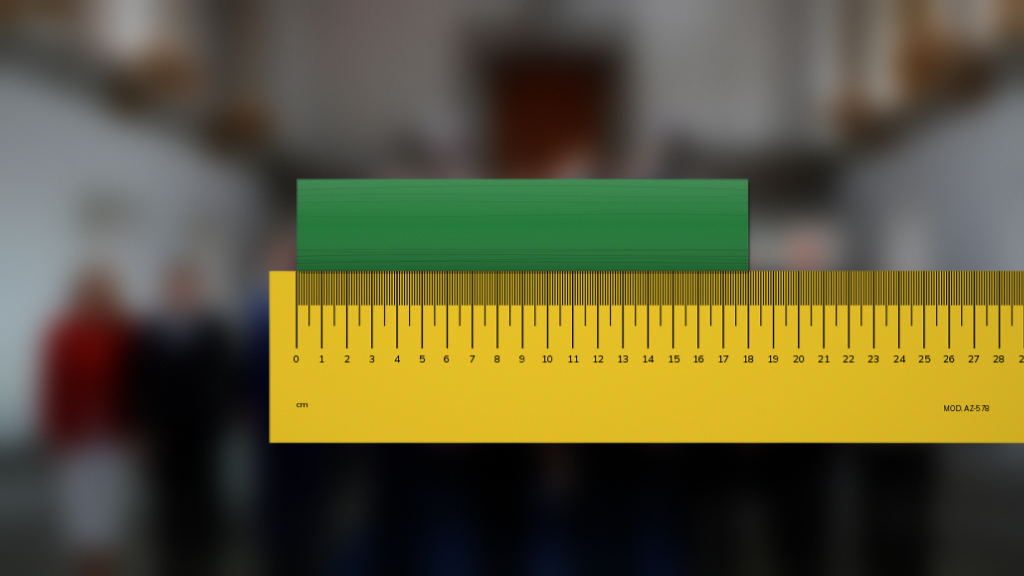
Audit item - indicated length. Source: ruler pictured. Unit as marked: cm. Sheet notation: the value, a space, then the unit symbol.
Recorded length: 18 cm
